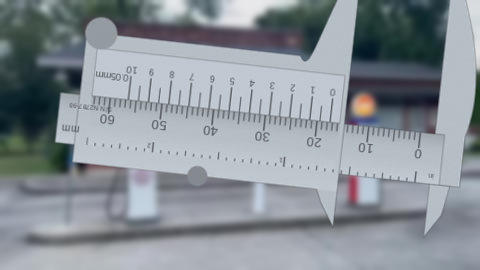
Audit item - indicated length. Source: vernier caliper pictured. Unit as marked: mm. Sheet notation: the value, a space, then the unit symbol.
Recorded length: 17.5 mm
